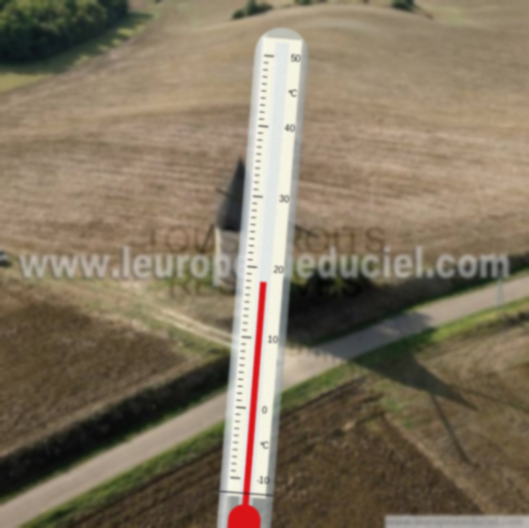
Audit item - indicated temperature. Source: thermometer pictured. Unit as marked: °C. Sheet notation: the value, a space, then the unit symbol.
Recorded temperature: 18 °C
